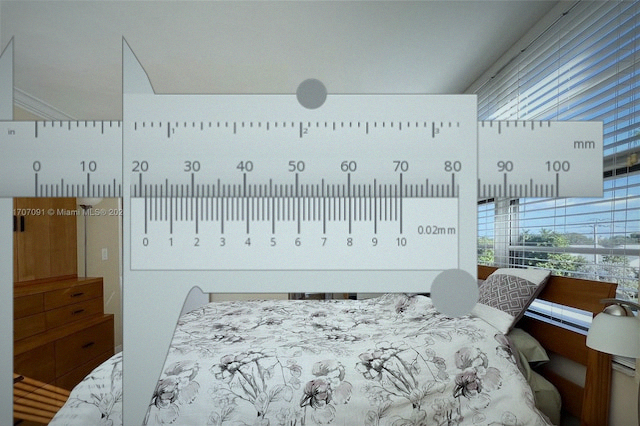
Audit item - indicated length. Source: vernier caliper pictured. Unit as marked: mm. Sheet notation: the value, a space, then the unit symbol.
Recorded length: 21.0 mm
